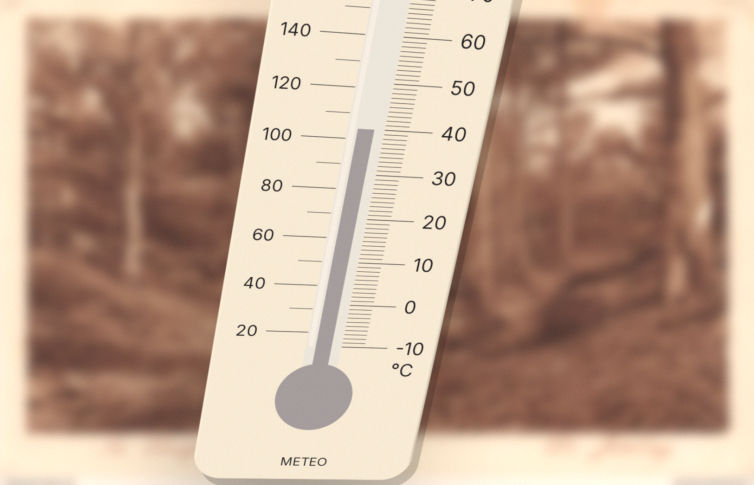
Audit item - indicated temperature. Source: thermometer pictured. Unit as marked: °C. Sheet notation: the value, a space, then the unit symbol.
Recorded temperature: 40 °C
